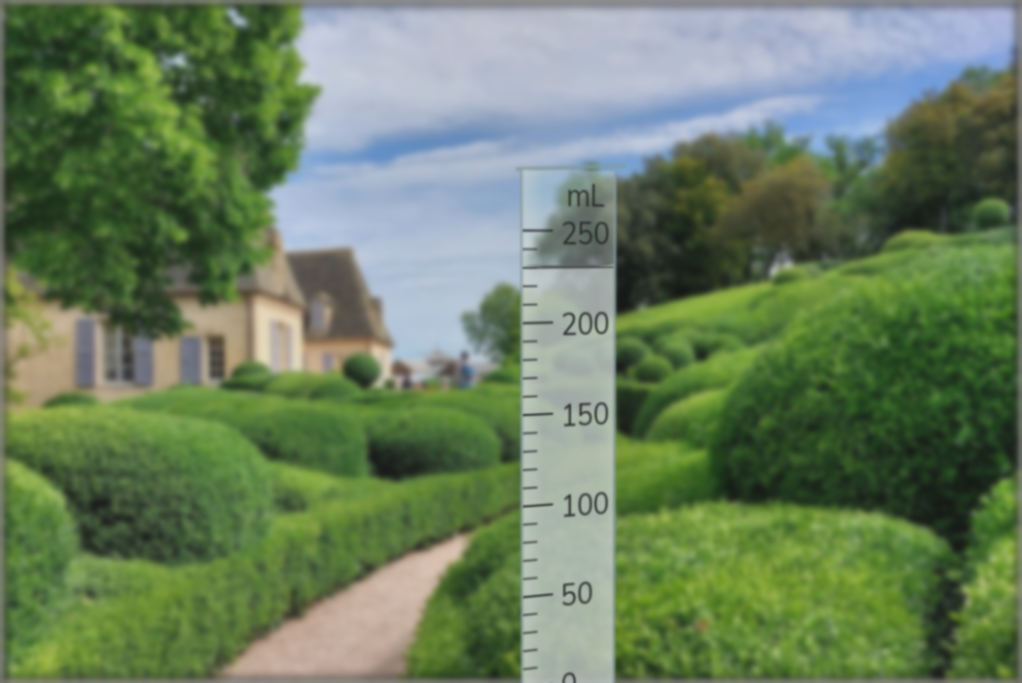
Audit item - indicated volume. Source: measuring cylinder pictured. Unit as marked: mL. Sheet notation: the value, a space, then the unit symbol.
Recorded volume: 230 mL
